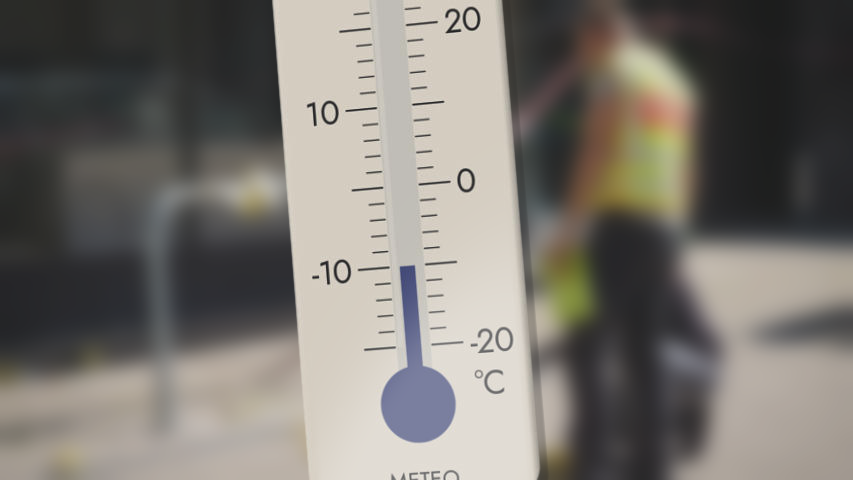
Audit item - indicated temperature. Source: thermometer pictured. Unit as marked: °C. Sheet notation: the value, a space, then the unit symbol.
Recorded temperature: -10 °C
